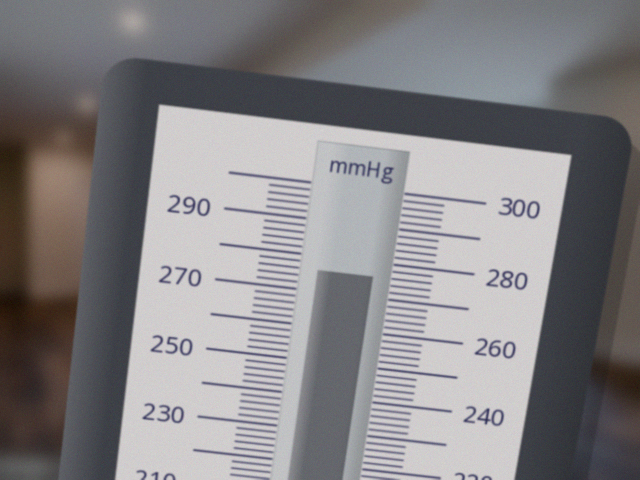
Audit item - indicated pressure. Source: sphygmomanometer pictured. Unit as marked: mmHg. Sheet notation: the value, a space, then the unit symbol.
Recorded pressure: 276 mmHg
